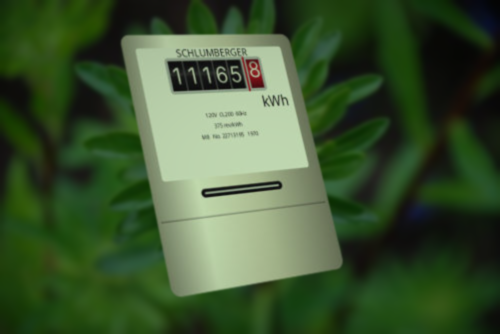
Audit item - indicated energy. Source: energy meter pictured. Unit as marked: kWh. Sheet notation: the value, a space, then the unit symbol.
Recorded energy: 11165.8 kWh
